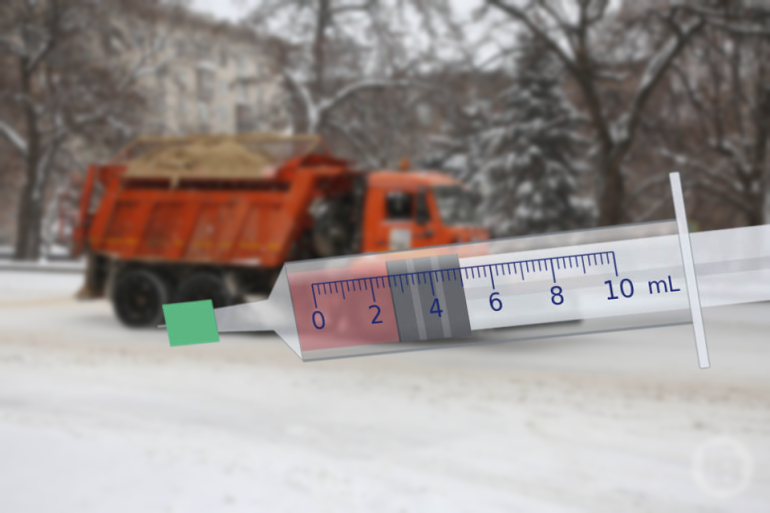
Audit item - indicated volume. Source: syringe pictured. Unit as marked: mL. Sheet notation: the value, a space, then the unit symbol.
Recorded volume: 2.6 mL
